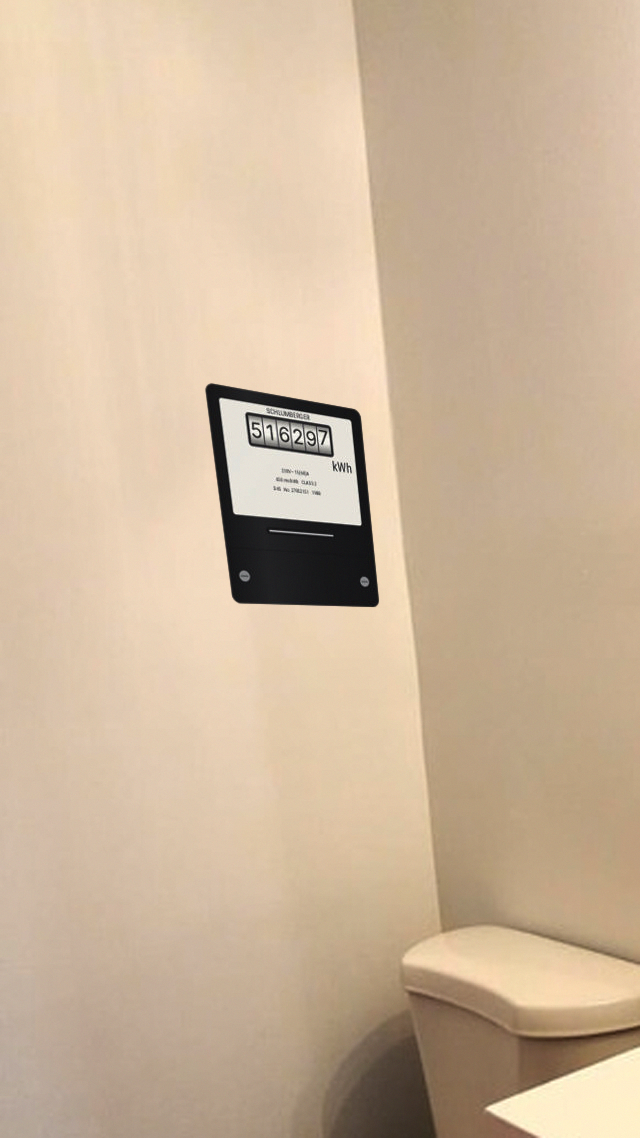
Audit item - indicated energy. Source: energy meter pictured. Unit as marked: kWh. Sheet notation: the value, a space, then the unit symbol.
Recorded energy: 516297 kWh
